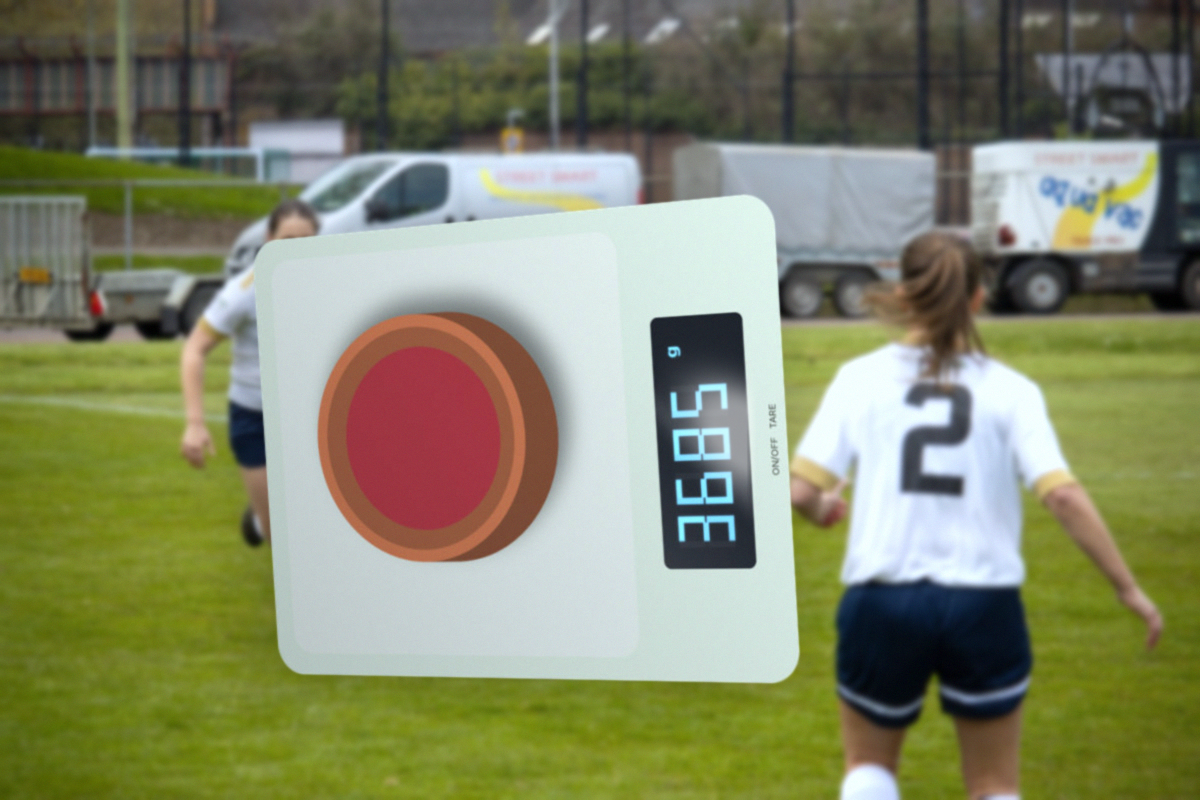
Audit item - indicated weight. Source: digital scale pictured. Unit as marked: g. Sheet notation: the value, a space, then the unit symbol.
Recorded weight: 3685 g
